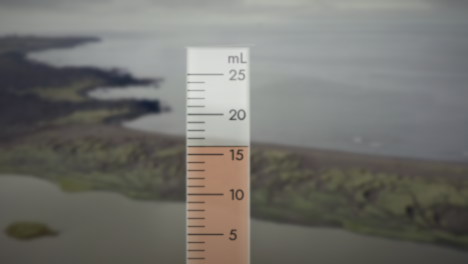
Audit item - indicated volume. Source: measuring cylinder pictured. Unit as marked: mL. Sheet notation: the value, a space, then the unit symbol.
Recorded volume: 16 mL
